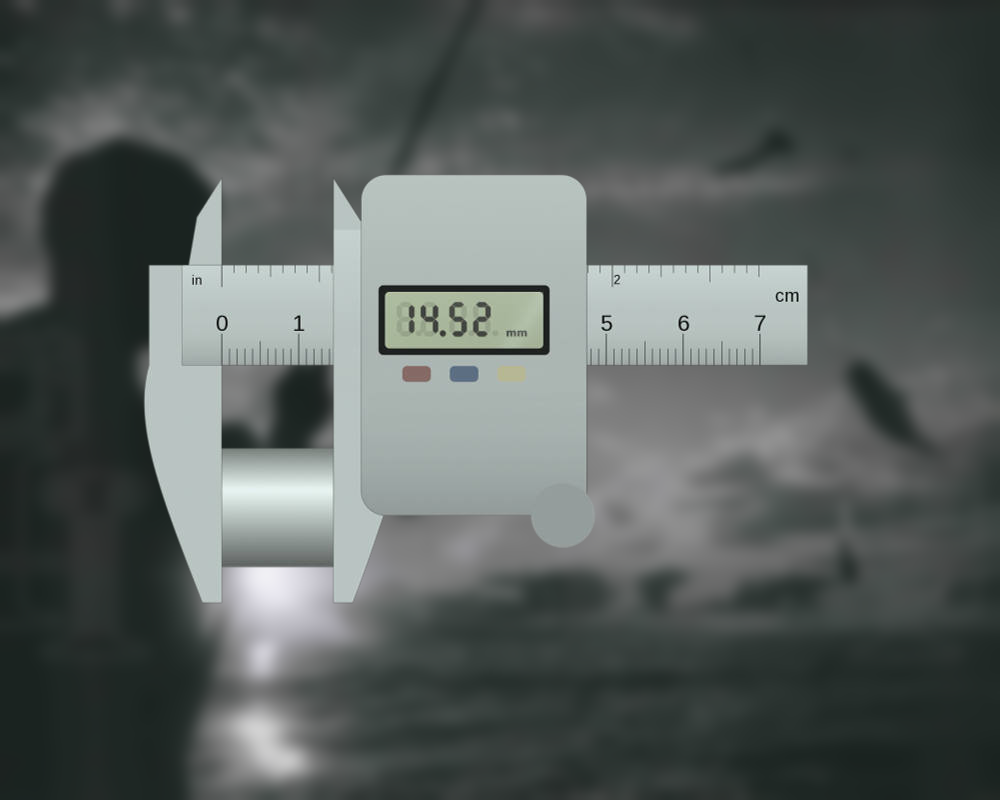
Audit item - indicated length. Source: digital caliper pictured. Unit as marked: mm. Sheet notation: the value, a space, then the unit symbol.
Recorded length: 14.52 mm
